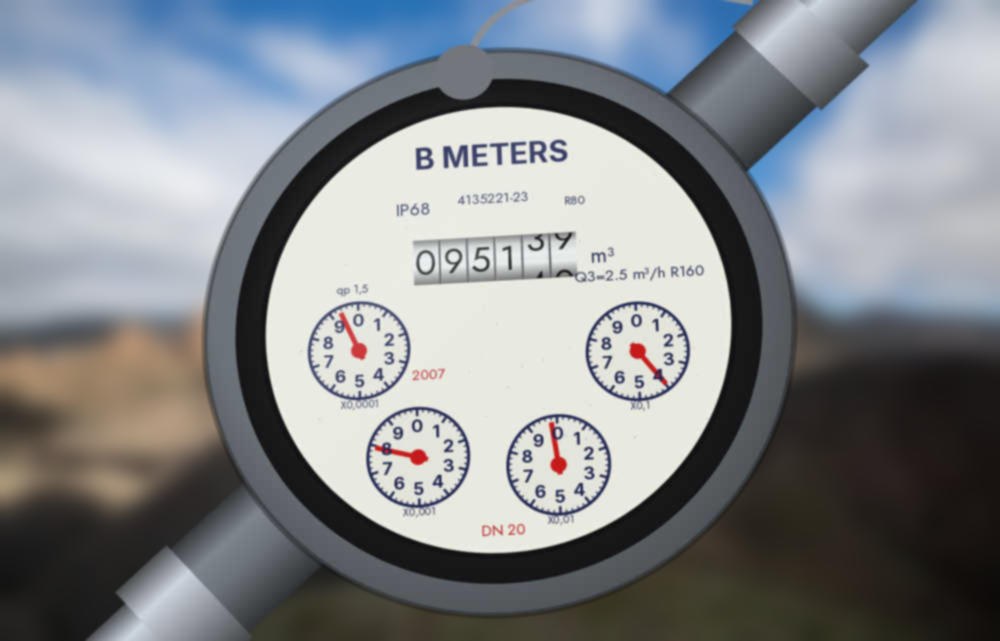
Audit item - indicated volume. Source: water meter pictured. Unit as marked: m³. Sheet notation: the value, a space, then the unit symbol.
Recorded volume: 95139.3979 m³
